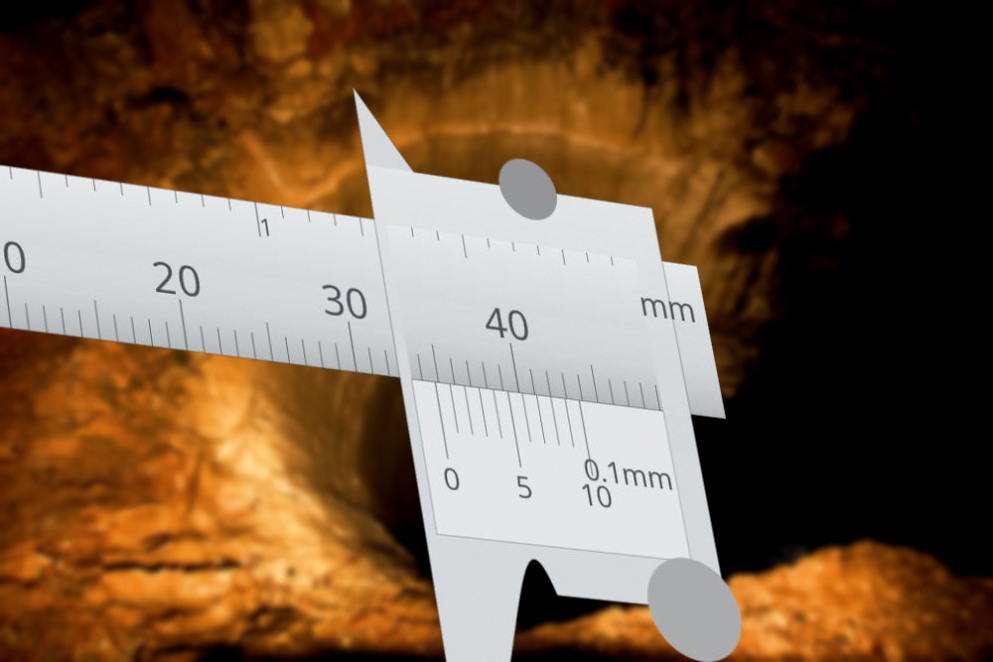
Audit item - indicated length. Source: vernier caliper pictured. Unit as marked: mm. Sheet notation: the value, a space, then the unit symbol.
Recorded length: 34.8 mm
